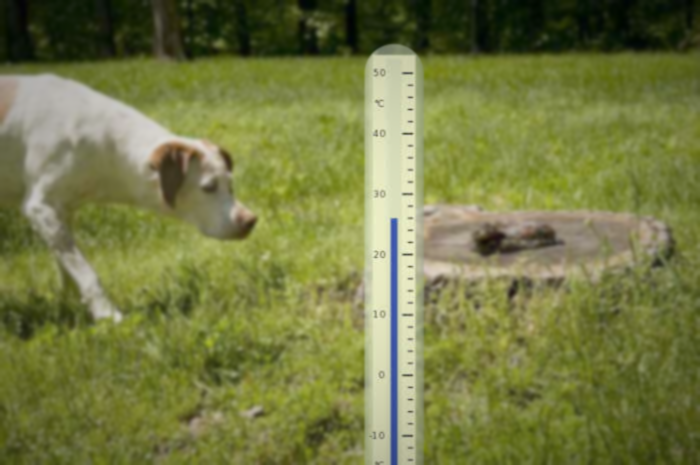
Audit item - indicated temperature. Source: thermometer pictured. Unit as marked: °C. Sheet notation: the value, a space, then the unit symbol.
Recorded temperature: 26 °C
